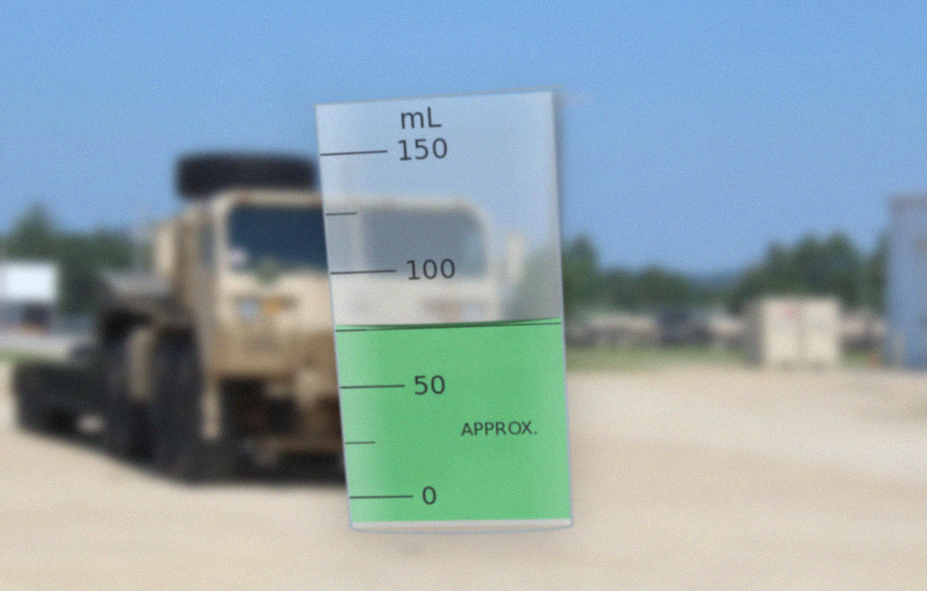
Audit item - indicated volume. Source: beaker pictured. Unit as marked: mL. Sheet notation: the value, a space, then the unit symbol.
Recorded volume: 75 mL
